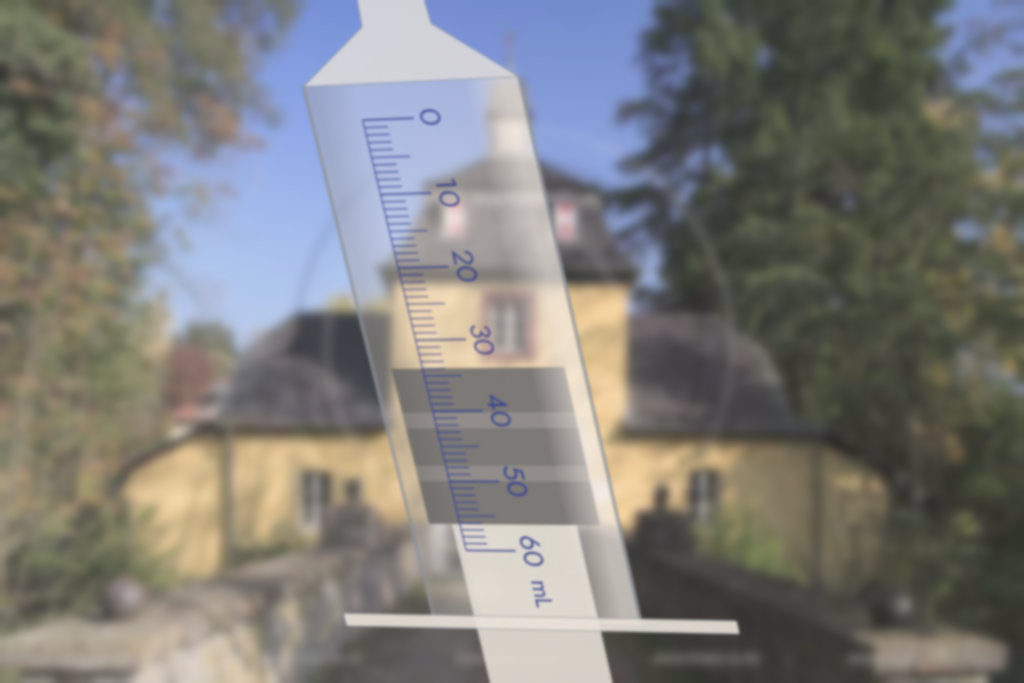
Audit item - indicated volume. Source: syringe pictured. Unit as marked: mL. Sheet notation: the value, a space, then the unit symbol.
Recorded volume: 34 mL
